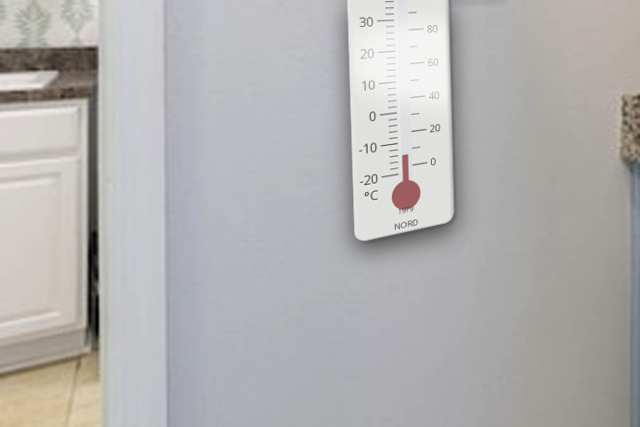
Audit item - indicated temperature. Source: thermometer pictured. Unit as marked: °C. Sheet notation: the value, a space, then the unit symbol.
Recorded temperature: -14 °C
